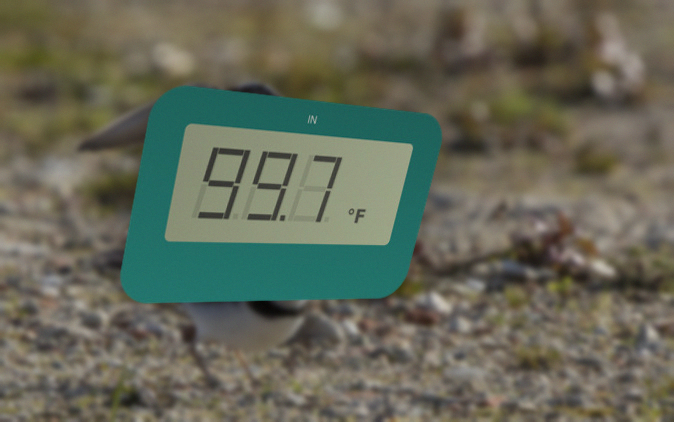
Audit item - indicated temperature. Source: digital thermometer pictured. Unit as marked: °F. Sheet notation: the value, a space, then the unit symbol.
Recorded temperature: 99.7 °F
